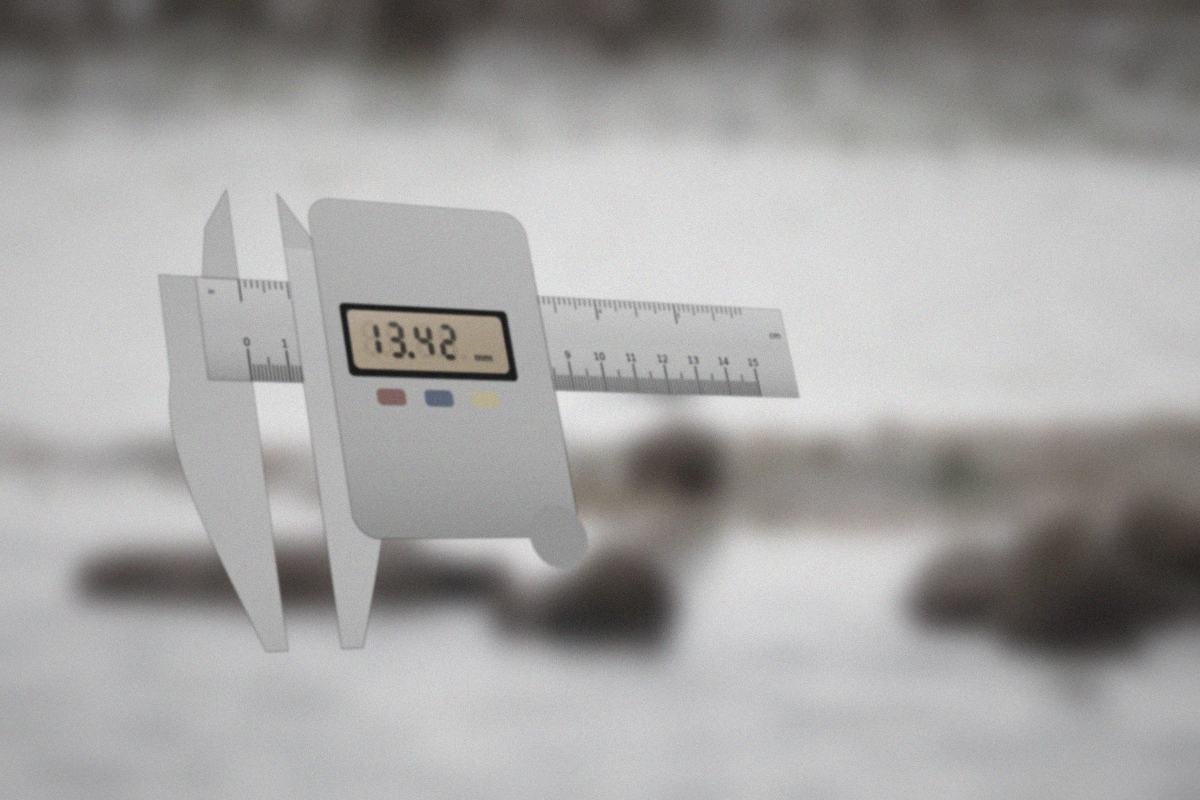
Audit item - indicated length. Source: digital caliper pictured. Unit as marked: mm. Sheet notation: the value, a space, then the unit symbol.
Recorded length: 13.42 mm
